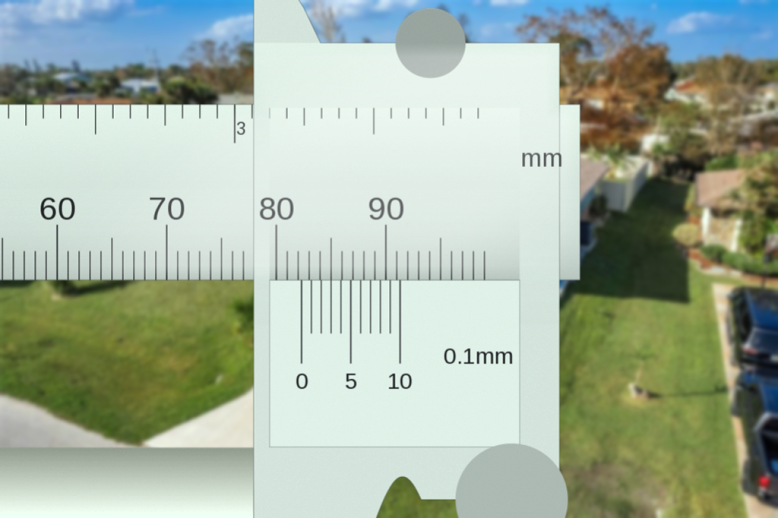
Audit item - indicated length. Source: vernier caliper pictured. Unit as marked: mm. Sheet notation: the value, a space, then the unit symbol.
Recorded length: 82.3 mm
